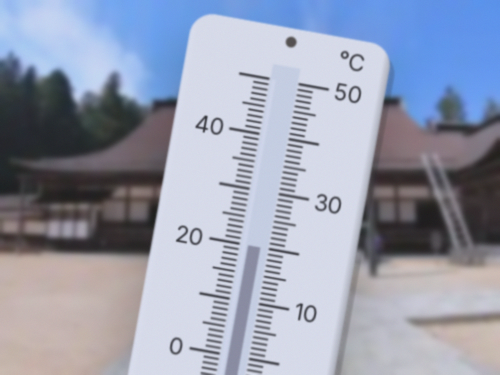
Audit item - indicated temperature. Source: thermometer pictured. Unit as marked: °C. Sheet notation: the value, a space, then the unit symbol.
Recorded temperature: 20 °C
